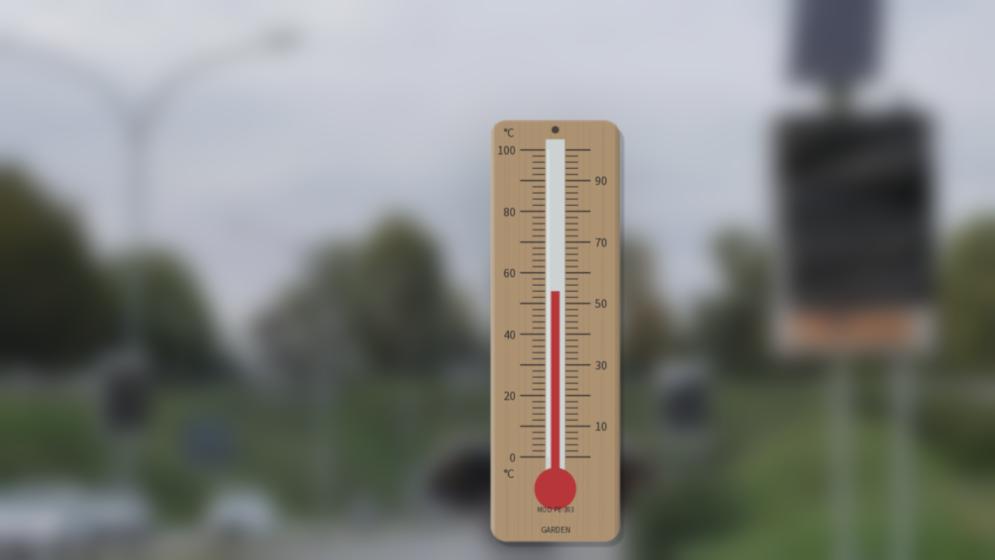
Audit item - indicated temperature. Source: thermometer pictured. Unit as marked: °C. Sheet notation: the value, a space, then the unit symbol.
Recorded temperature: 54 °C
